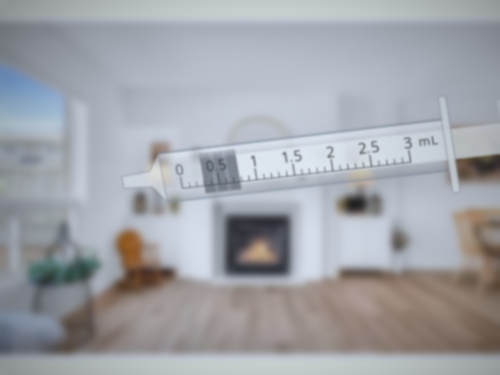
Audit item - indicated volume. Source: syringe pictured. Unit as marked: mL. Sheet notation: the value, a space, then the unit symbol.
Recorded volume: 0.3 mL
